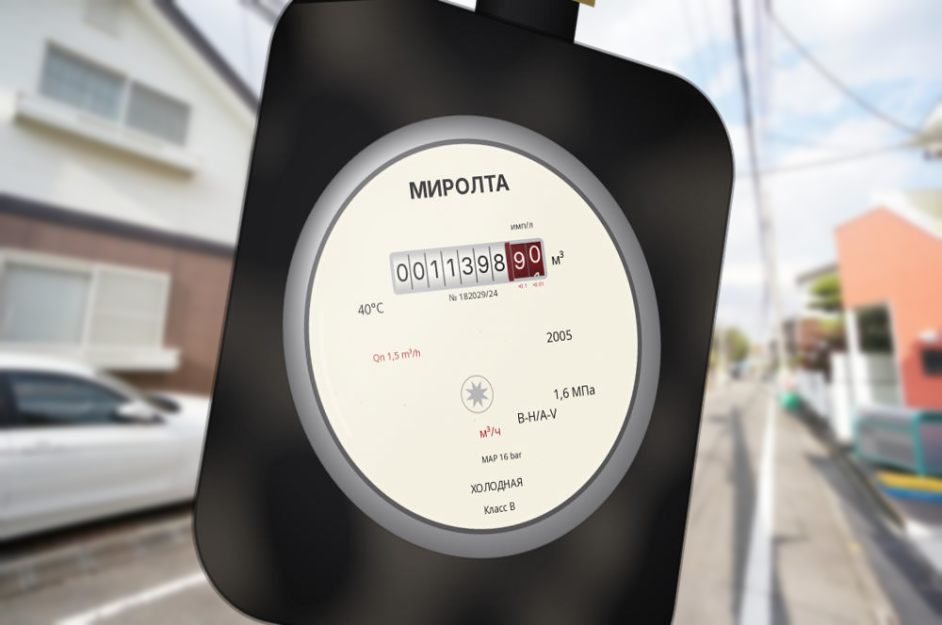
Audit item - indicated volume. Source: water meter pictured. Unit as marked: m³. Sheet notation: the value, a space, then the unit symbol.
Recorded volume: 11398.90 m³
